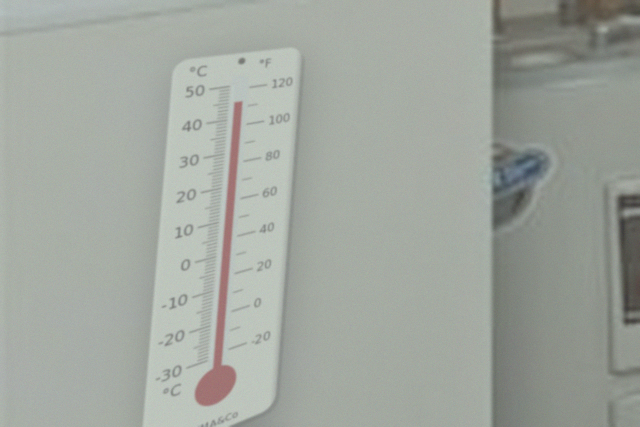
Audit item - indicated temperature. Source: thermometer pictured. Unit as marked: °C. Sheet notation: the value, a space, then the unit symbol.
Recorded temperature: 45 °C
